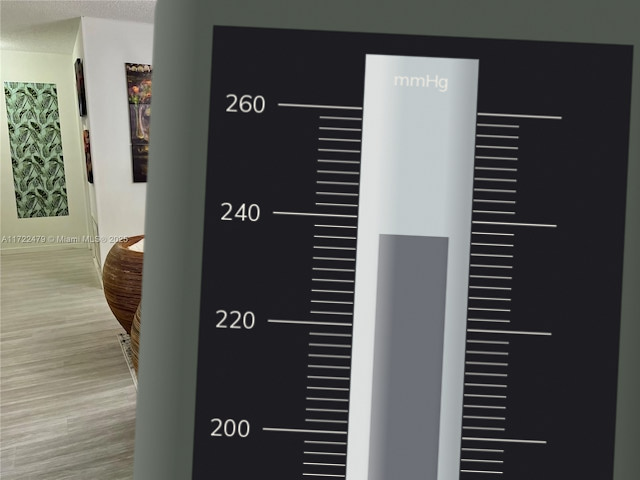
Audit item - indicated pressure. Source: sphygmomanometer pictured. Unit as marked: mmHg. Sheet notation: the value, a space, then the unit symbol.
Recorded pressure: 237 mmHg
